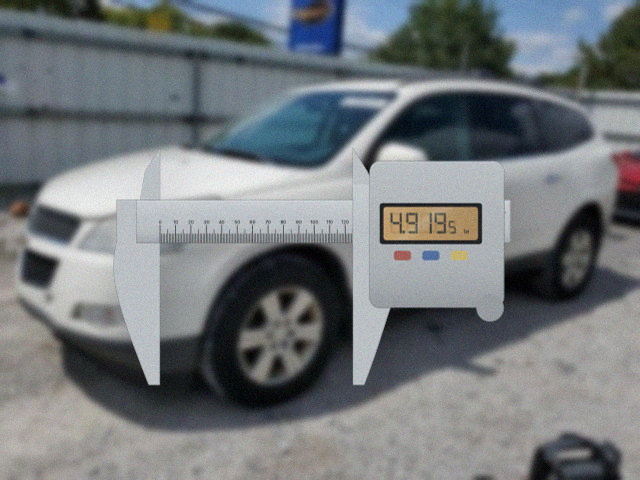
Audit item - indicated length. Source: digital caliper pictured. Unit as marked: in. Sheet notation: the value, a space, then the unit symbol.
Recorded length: 4.9195 in
